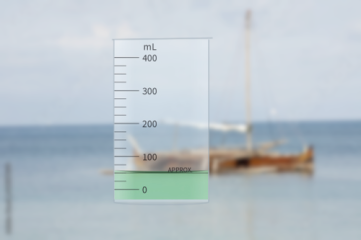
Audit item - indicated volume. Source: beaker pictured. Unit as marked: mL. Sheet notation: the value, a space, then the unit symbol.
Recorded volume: 50 mL
